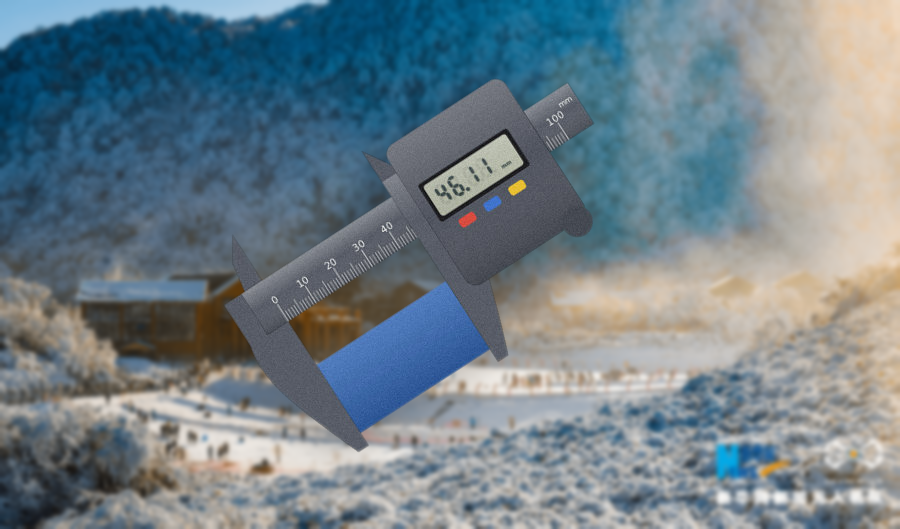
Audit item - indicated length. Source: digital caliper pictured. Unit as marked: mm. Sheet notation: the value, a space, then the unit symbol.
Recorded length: 46.11 mm
